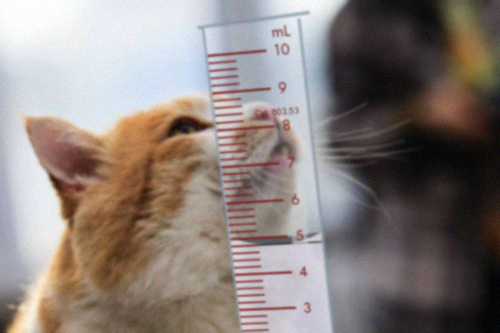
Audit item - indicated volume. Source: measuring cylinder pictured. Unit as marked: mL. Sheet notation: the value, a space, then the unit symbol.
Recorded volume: 4.8 mL
